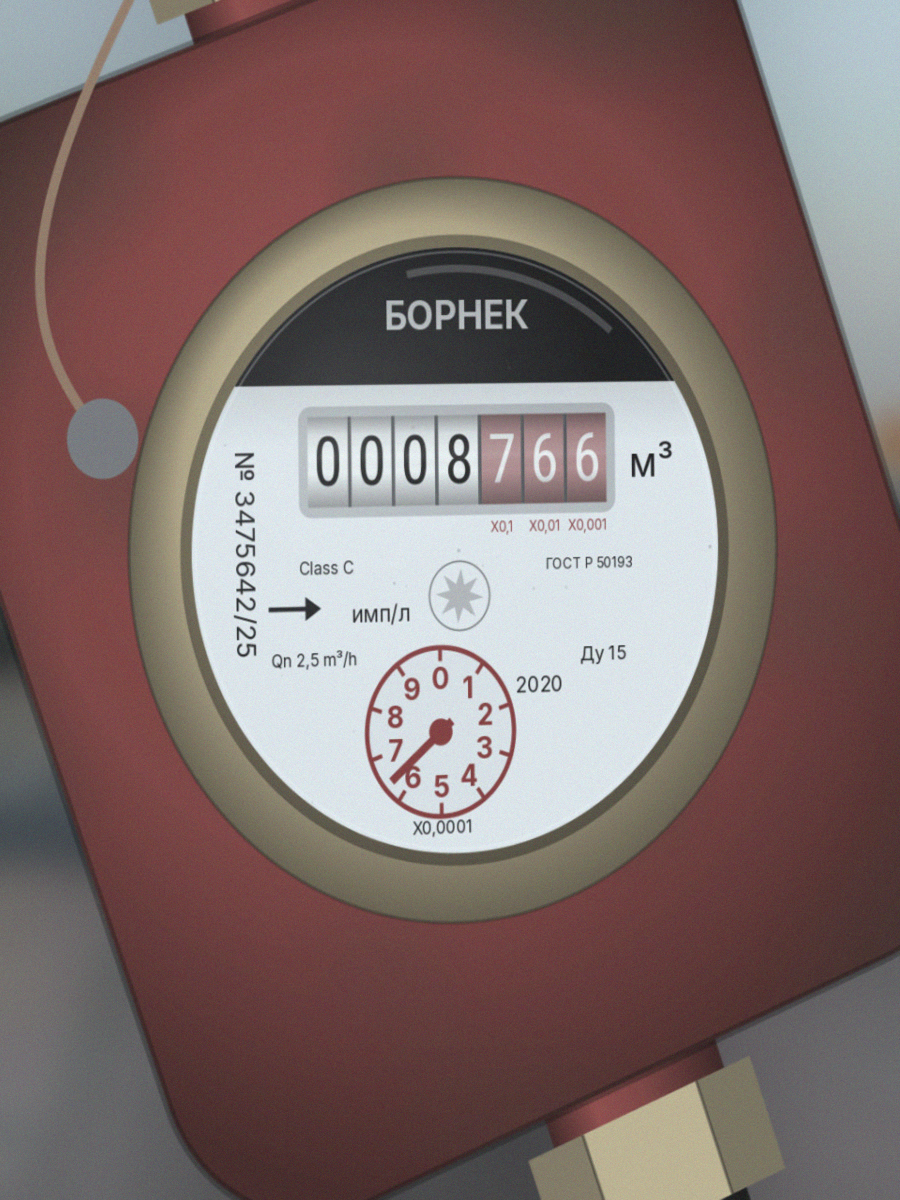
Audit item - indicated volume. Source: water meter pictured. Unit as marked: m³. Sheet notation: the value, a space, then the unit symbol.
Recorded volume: 8.7666 m³
